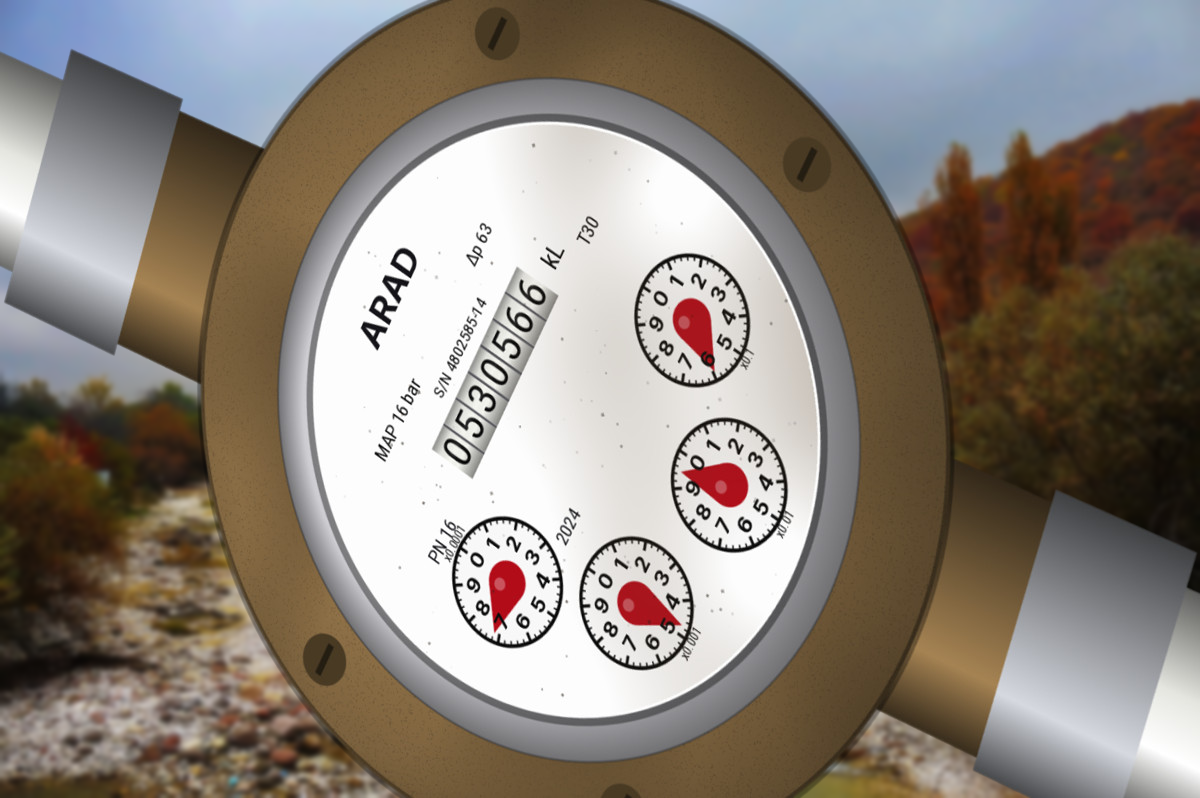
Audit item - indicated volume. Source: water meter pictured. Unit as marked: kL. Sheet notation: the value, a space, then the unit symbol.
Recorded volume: 530566.5947 kL
